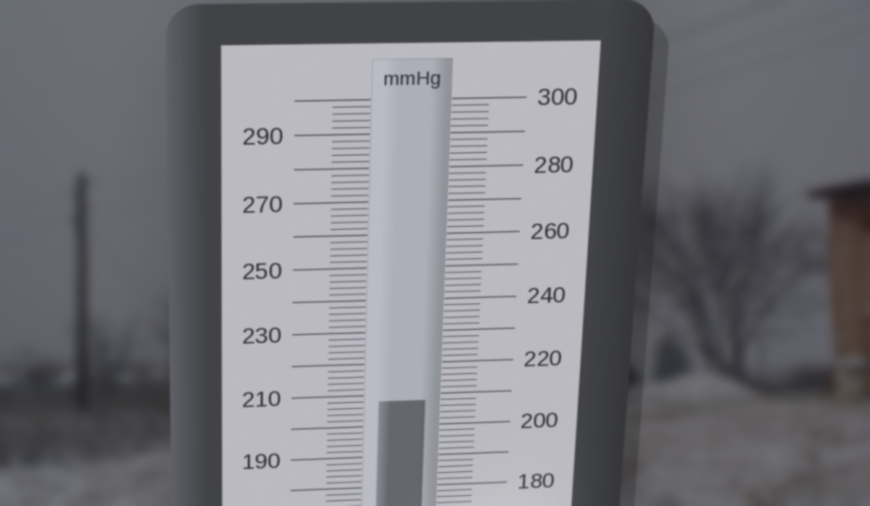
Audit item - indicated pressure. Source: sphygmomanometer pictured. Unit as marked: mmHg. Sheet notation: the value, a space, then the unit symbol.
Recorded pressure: 208 mmHg
